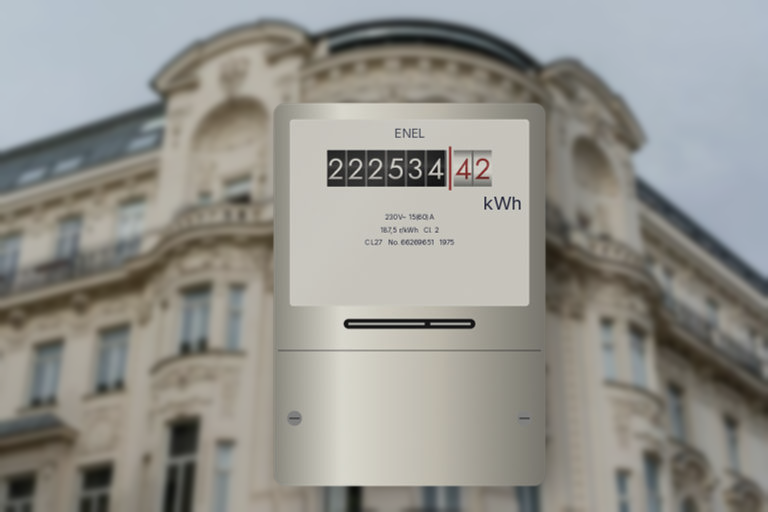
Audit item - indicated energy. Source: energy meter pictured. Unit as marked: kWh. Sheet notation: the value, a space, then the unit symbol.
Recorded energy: 222534.42 kWh
